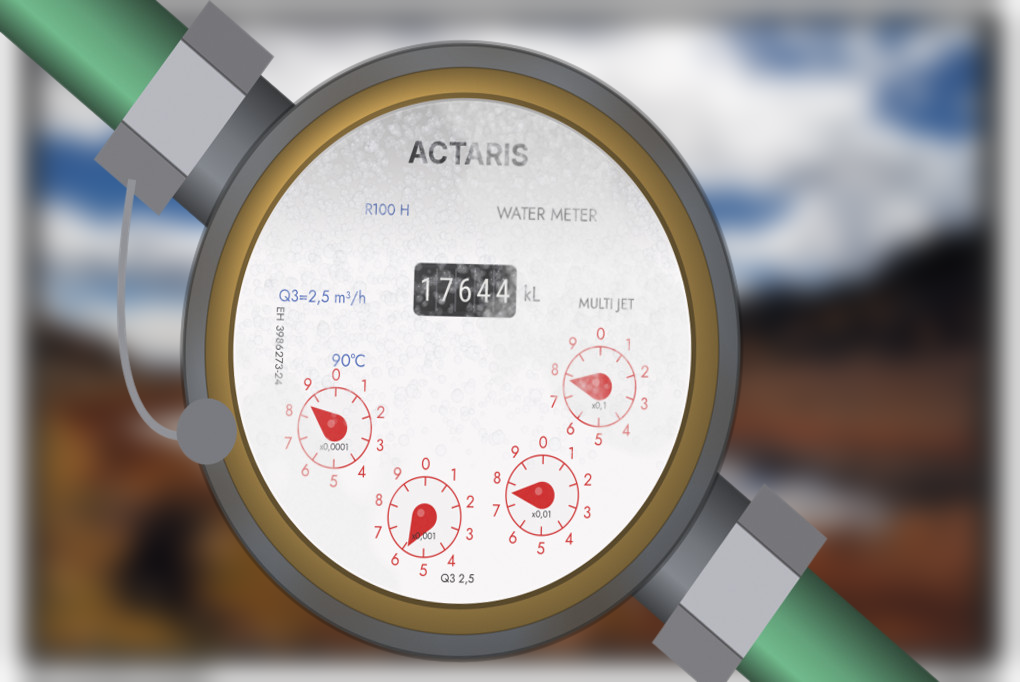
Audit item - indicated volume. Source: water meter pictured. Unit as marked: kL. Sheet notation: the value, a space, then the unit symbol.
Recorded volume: 17644.7758 kL
